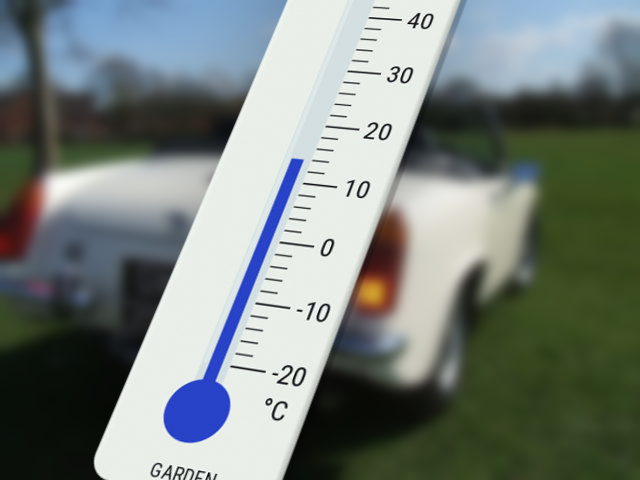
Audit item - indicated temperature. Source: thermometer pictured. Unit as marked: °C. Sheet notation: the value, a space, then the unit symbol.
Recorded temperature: 14 °C
